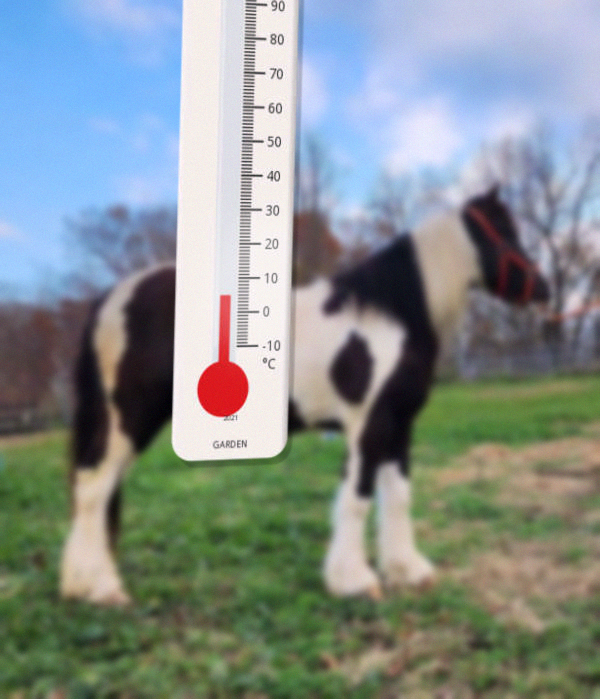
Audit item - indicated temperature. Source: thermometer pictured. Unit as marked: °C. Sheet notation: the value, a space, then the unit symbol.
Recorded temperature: 5 °C
